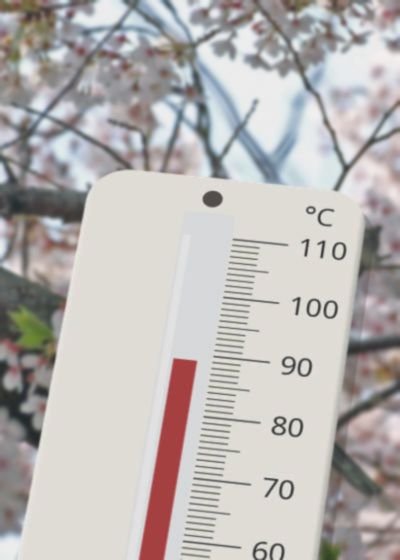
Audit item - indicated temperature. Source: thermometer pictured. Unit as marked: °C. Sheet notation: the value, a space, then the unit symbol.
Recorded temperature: 89 °C
